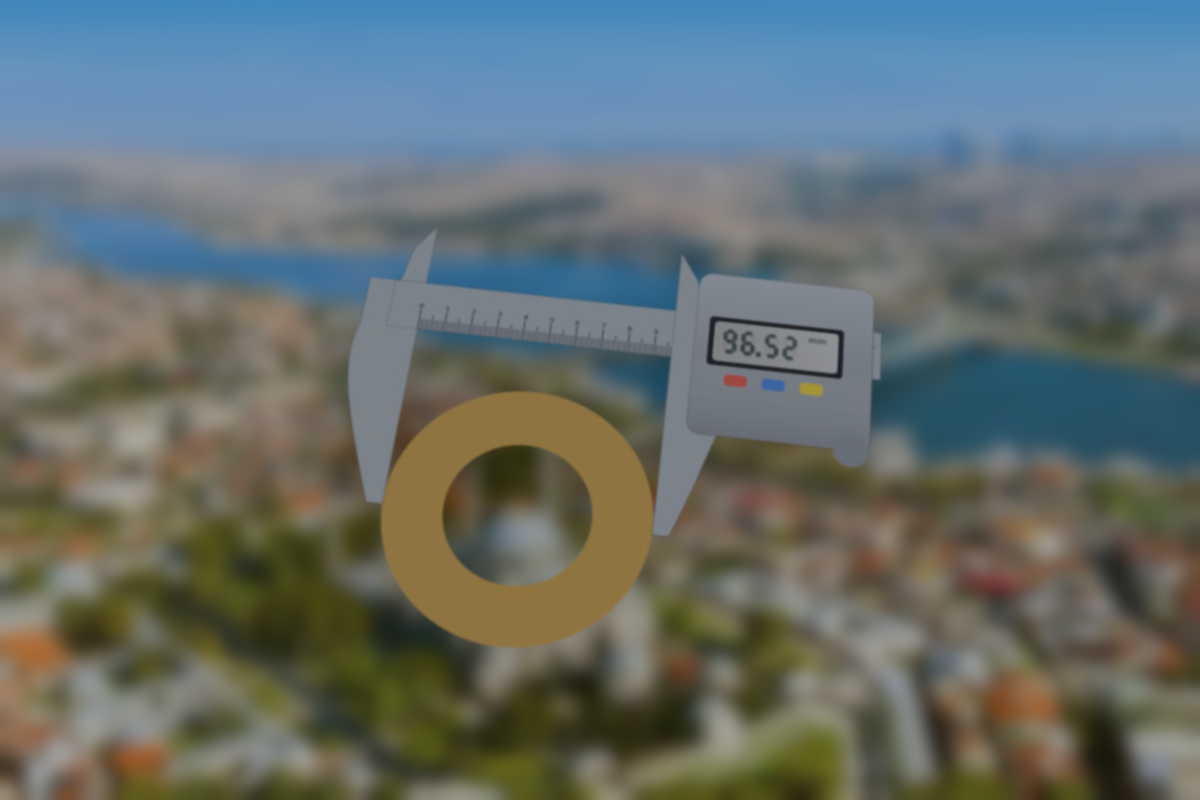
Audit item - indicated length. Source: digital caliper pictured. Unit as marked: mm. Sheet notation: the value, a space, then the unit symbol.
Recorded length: 96.52 mm
